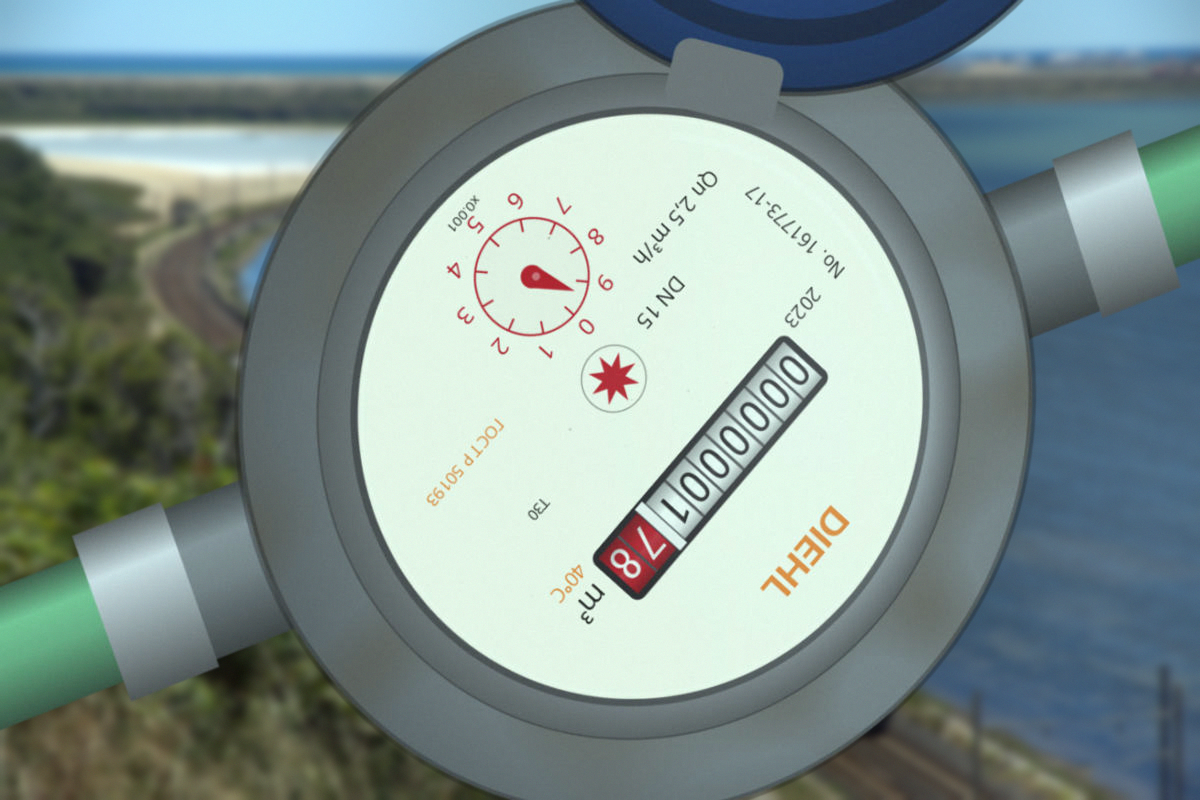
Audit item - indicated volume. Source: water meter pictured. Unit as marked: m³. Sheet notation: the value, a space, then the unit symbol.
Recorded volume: 1.779 m³
